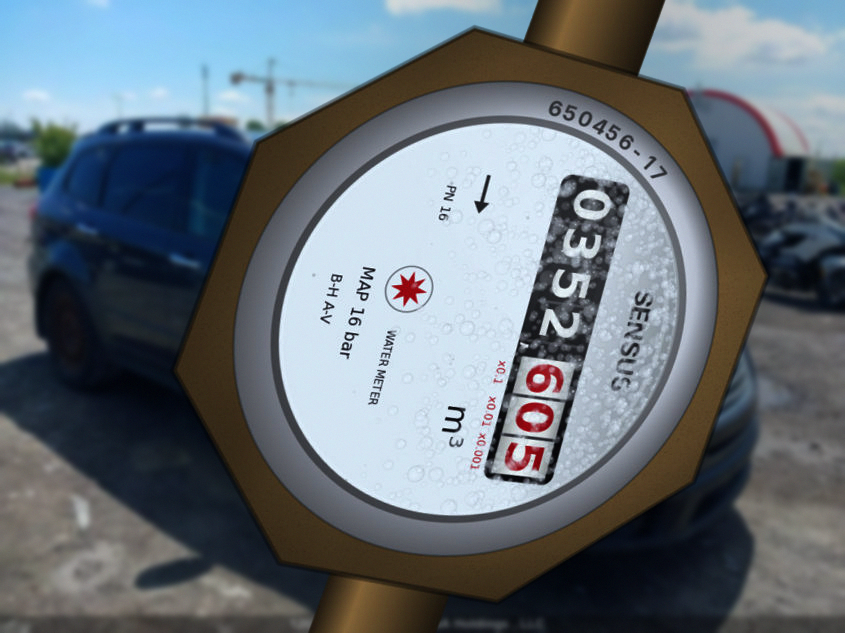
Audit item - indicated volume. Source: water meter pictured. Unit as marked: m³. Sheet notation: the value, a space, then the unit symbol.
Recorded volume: 352.605 m³
